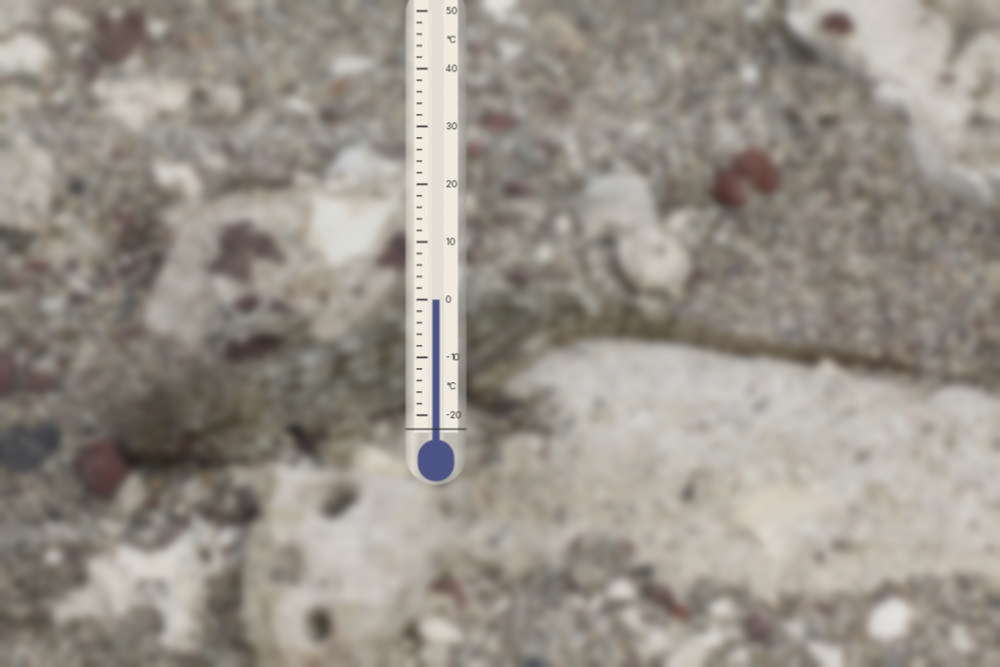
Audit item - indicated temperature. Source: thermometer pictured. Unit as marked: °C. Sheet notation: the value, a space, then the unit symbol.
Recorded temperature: 0 °C
